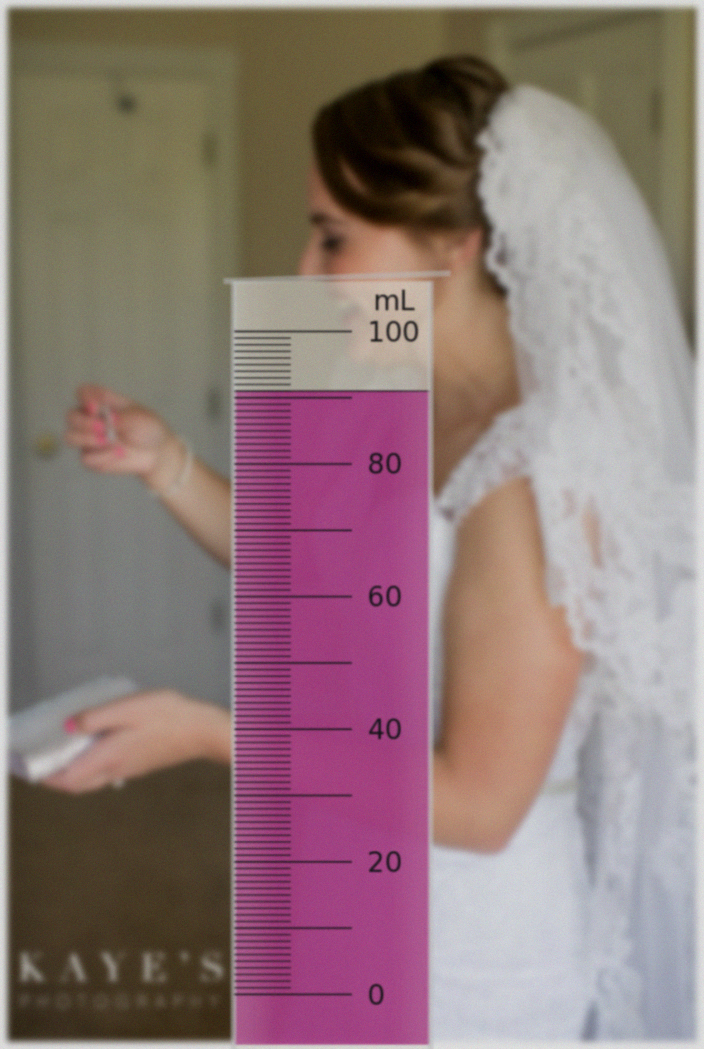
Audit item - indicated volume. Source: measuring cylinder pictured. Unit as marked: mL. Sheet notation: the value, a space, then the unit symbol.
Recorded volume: 91 mL
